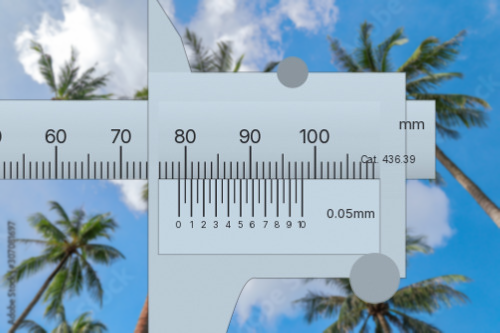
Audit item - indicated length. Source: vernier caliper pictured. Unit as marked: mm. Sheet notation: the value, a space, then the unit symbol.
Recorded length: 79.0 mm
